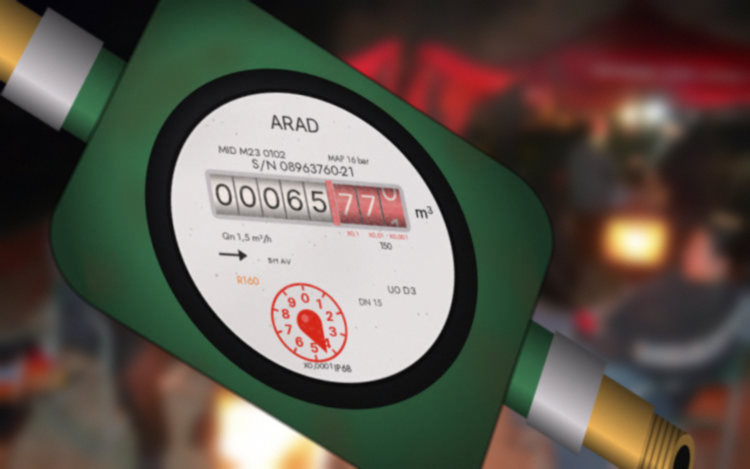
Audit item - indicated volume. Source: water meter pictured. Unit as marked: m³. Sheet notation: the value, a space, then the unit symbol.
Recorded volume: 65.7704 m³
